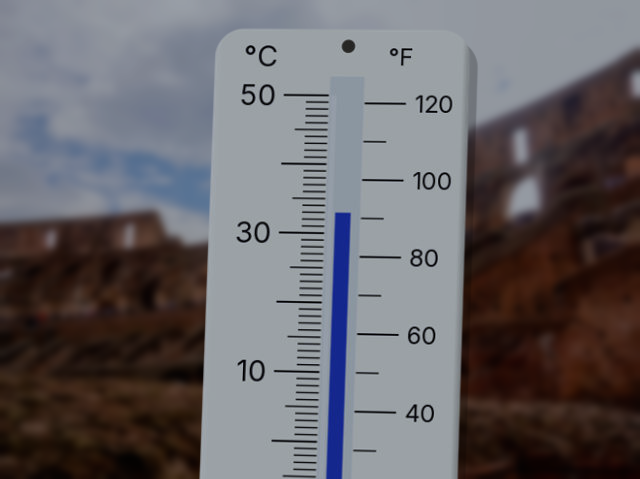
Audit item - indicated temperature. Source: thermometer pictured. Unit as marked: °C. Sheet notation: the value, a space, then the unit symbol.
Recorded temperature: 33 °C
